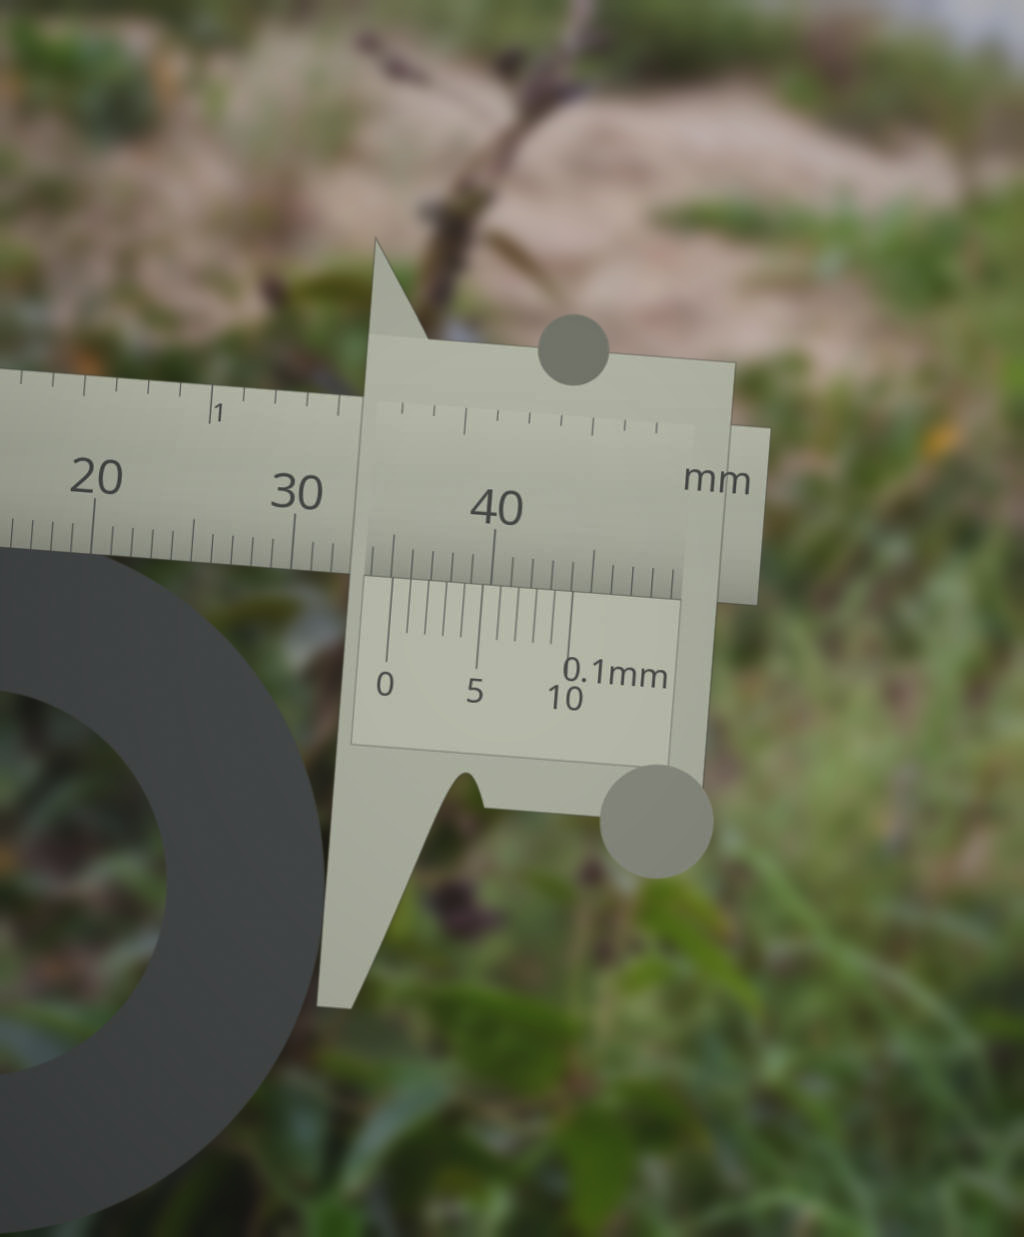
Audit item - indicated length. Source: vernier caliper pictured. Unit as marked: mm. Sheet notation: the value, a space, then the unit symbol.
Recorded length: 35.1 mm
